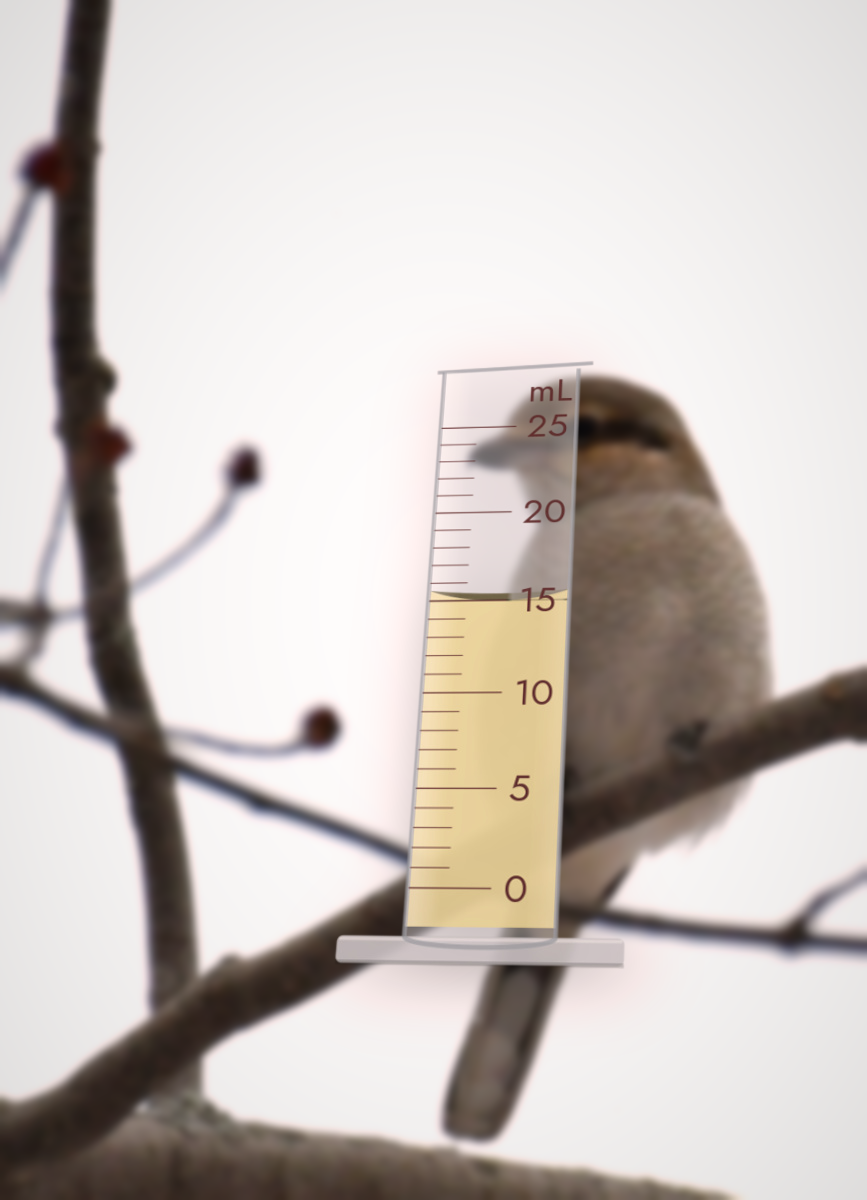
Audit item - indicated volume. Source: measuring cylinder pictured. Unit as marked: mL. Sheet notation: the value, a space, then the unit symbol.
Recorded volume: 15 mL
